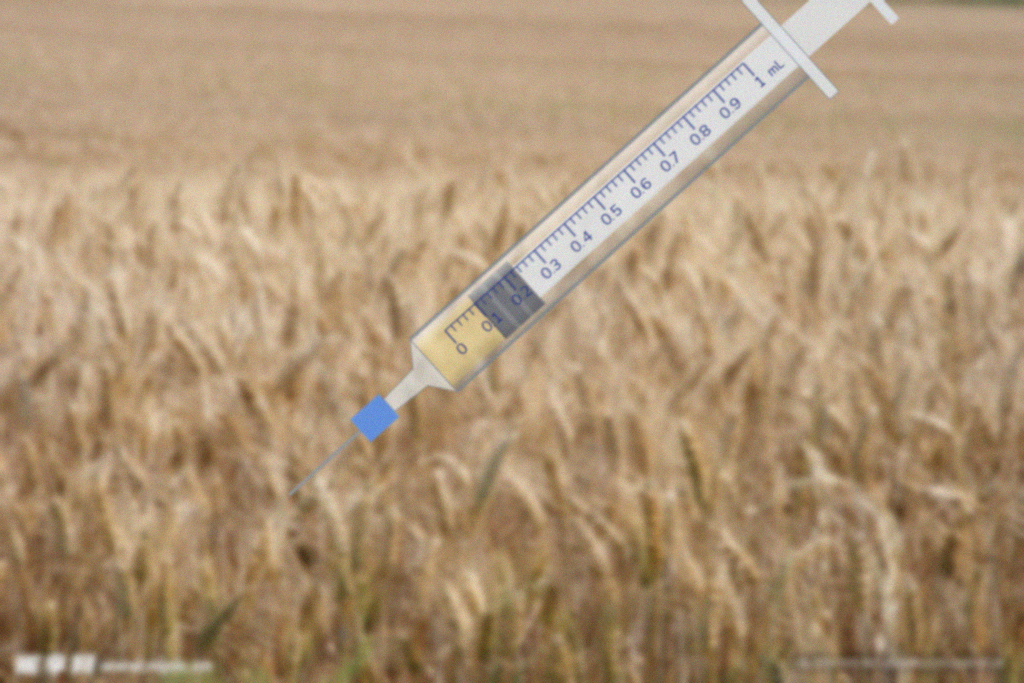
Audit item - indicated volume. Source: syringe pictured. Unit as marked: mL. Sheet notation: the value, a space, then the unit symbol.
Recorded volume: 0.1 mL
